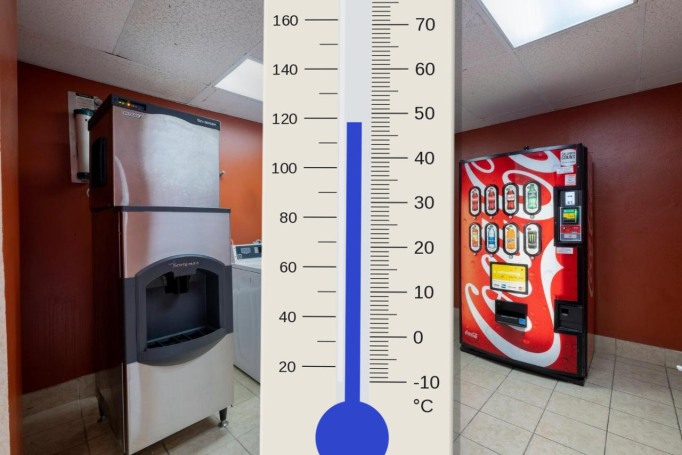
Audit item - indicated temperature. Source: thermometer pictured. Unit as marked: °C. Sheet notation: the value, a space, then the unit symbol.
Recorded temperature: 48 °C
